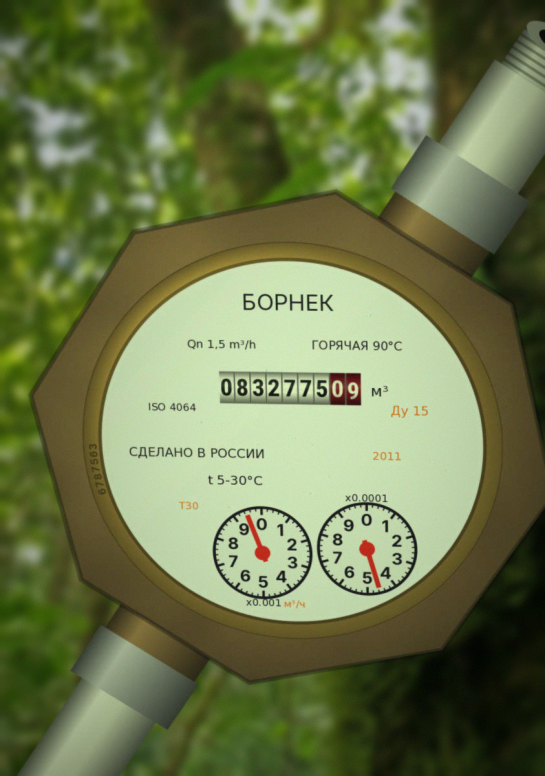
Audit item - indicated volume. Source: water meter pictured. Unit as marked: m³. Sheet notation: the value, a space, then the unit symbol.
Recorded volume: 832775.0894 m³
